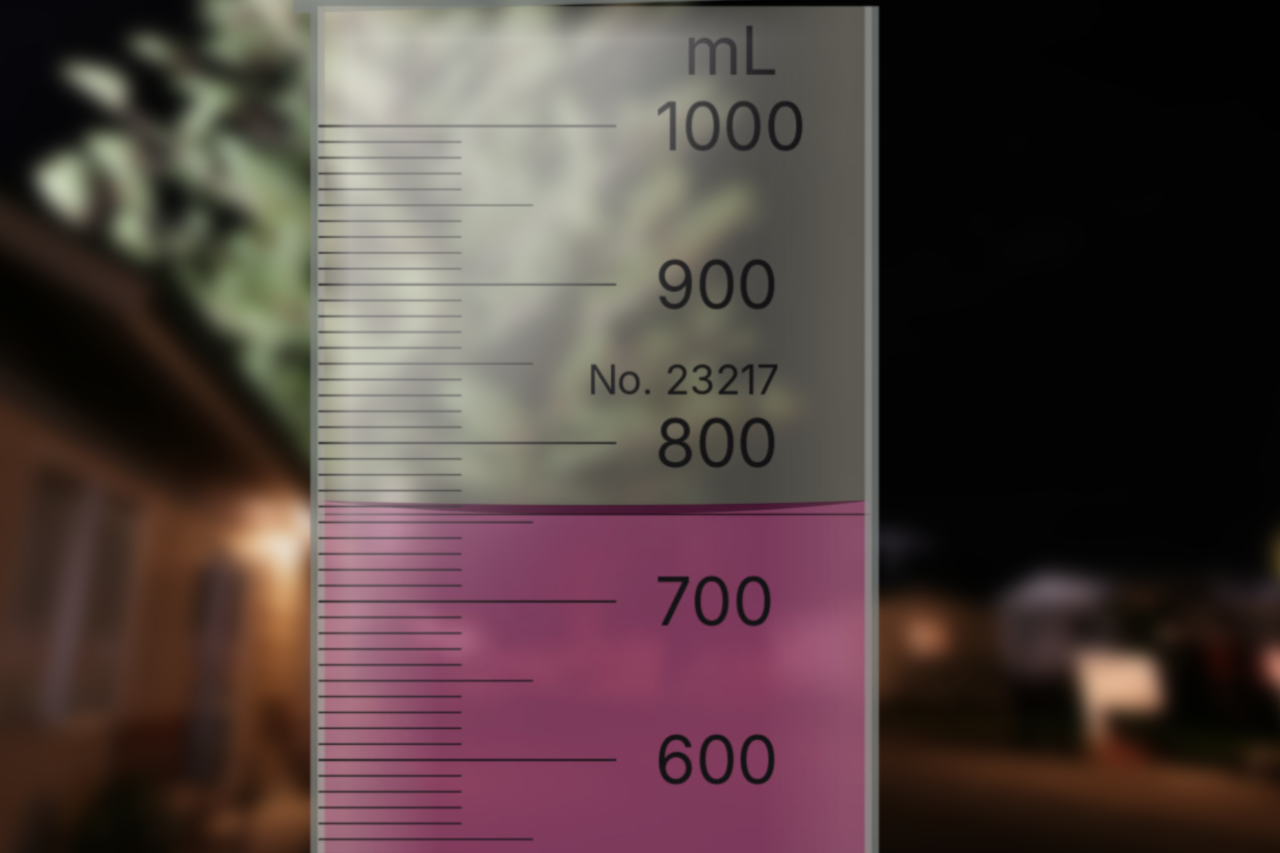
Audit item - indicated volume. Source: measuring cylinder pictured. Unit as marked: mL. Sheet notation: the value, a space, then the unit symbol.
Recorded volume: 755 mL
